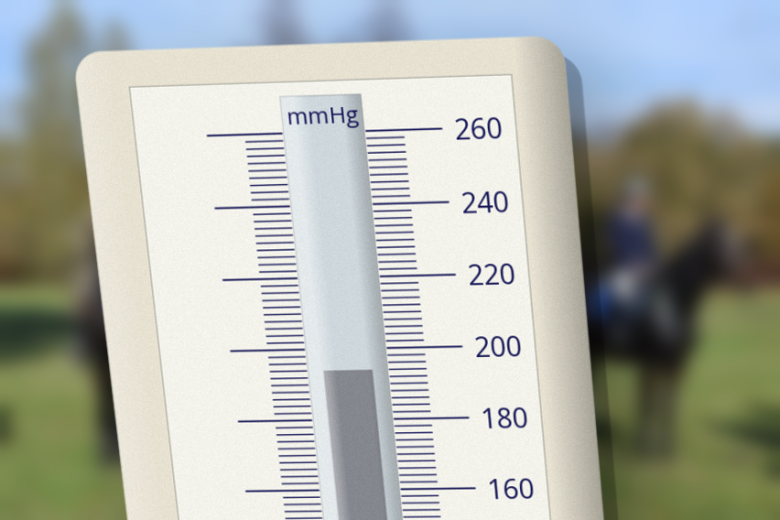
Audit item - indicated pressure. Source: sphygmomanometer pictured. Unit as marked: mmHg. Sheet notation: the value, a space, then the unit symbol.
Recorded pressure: 194 mmHg
